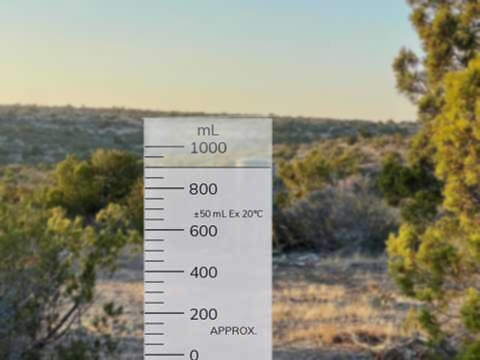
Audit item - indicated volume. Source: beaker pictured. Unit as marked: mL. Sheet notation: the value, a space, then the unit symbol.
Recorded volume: 900 mL
